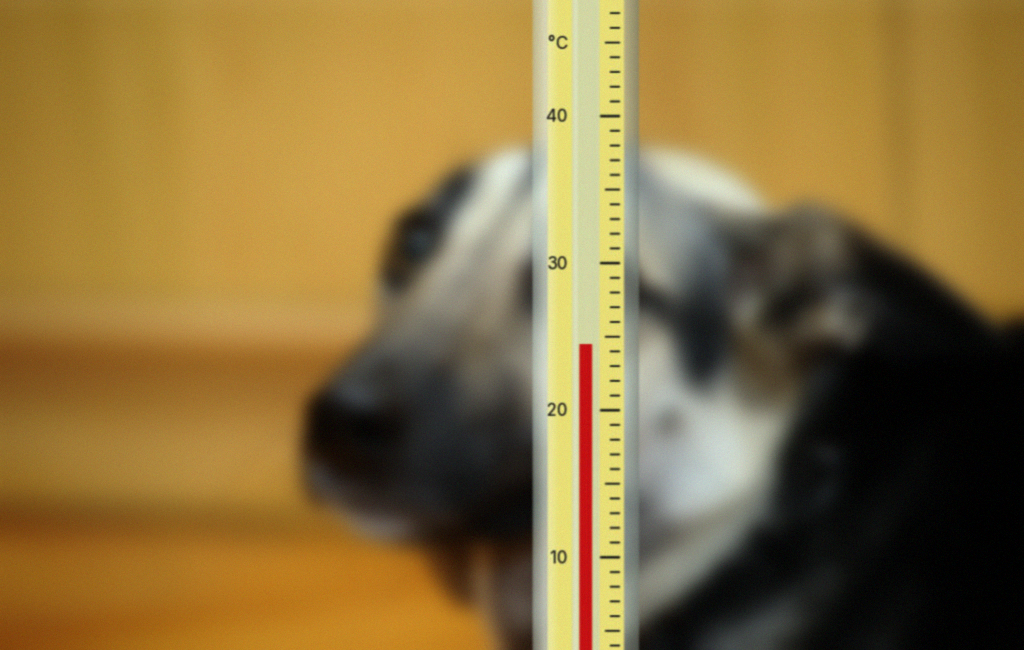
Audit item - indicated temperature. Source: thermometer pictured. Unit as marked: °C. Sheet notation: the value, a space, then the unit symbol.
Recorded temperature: 24.5 °C
